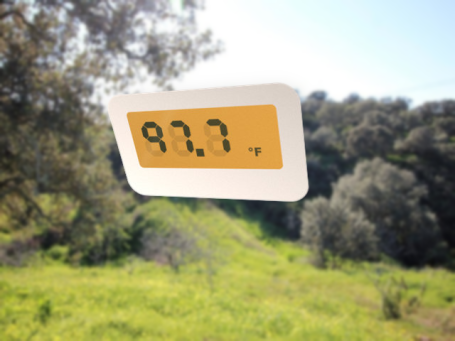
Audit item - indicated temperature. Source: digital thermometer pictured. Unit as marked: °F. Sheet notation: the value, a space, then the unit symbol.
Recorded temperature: 97.7 °F
